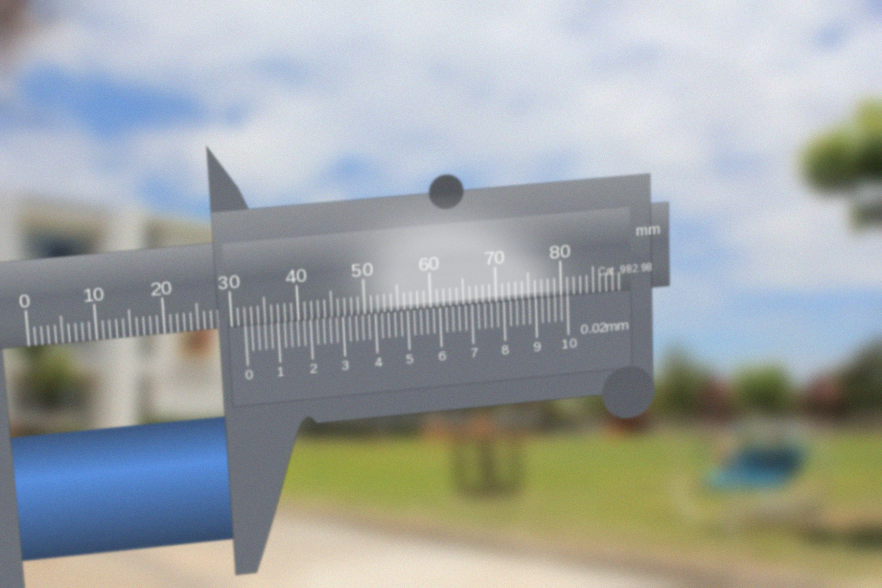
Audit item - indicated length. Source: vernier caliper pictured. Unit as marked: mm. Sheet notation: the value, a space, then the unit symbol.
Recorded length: 32.0 mm
